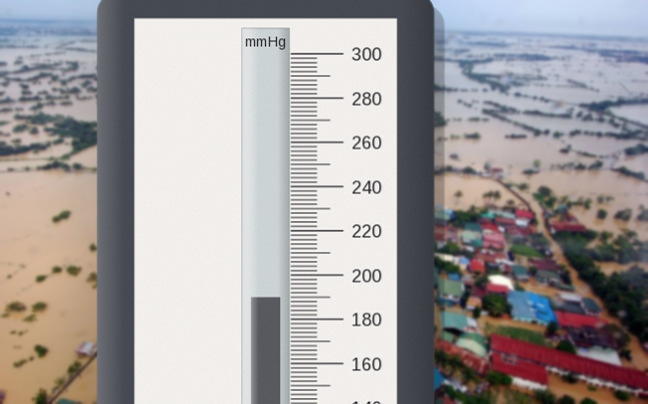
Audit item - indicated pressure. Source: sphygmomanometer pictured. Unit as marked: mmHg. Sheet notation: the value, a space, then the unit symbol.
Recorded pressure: 190 mmHg
